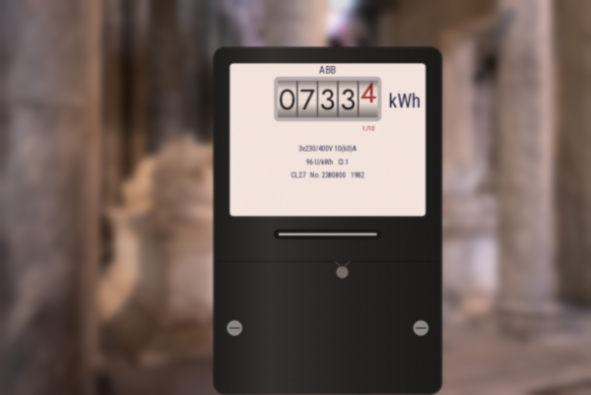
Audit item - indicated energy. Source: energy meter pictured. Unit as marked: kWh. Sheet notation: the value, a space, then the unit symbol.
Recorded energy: 733.4 kWh
